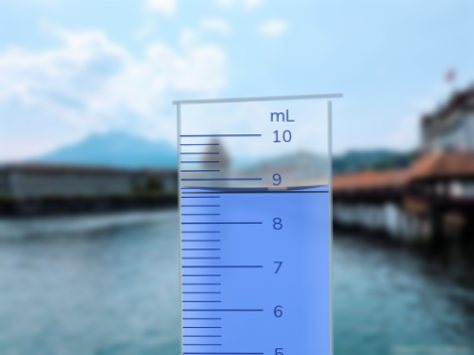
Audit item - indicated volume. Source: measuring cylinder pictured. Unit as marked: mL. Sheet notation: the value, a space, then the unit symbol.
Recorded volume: 8.7 mL
